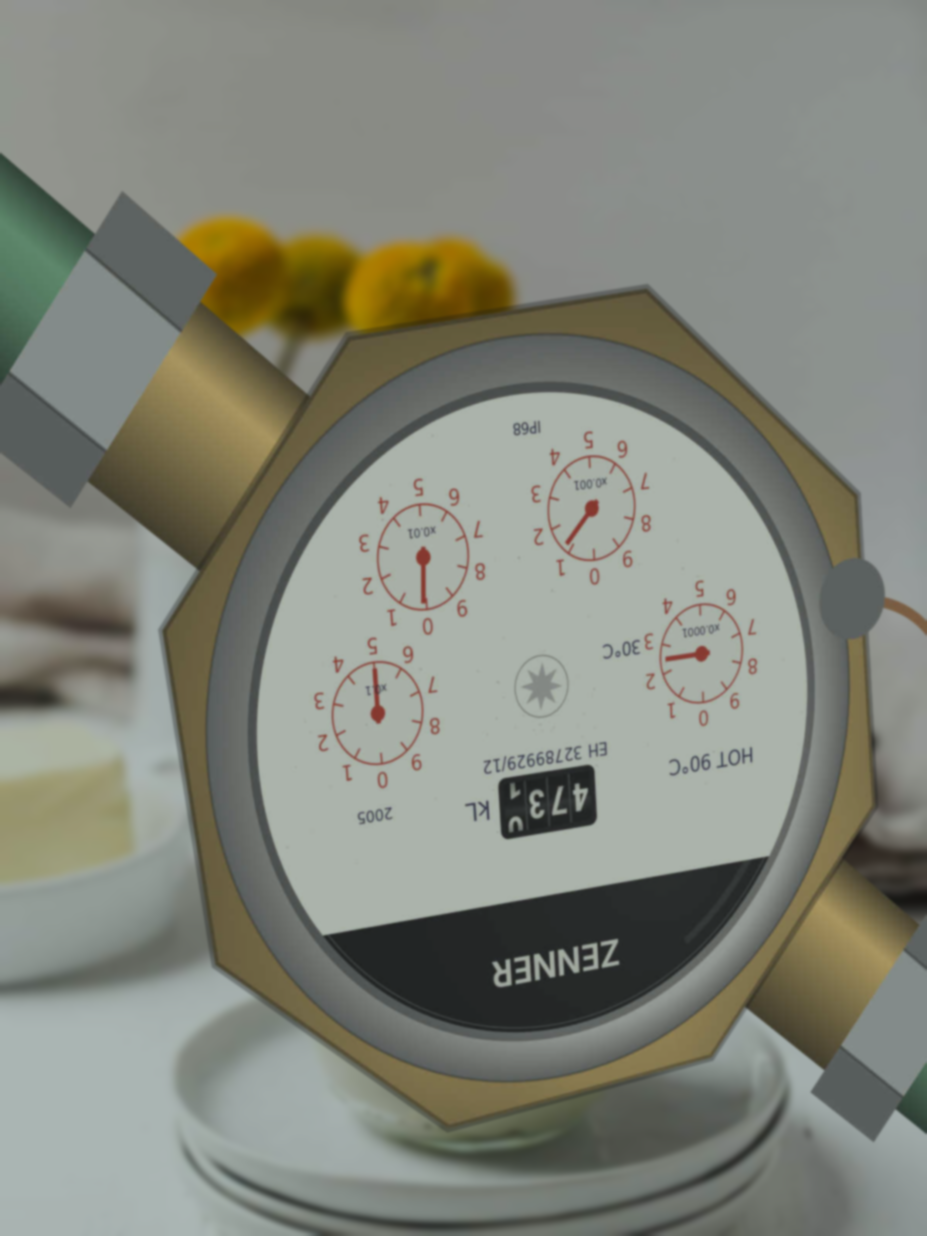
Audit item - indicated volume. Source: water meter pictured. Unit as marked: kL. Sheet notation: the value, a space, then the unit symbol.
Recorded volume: 4730.5012 kL
